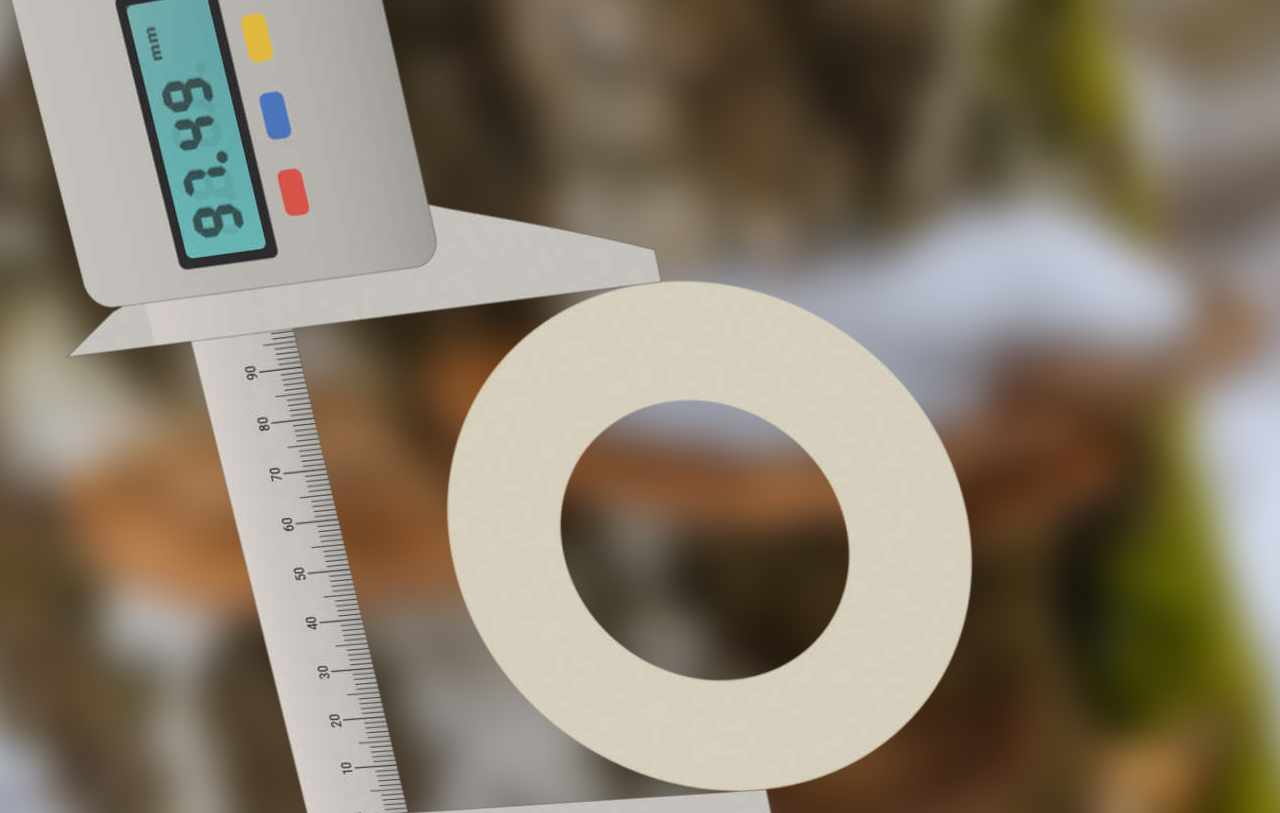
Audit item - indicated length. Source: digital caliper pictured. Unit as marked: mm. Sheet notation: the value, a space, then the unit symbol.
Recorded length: 97.49 mm
